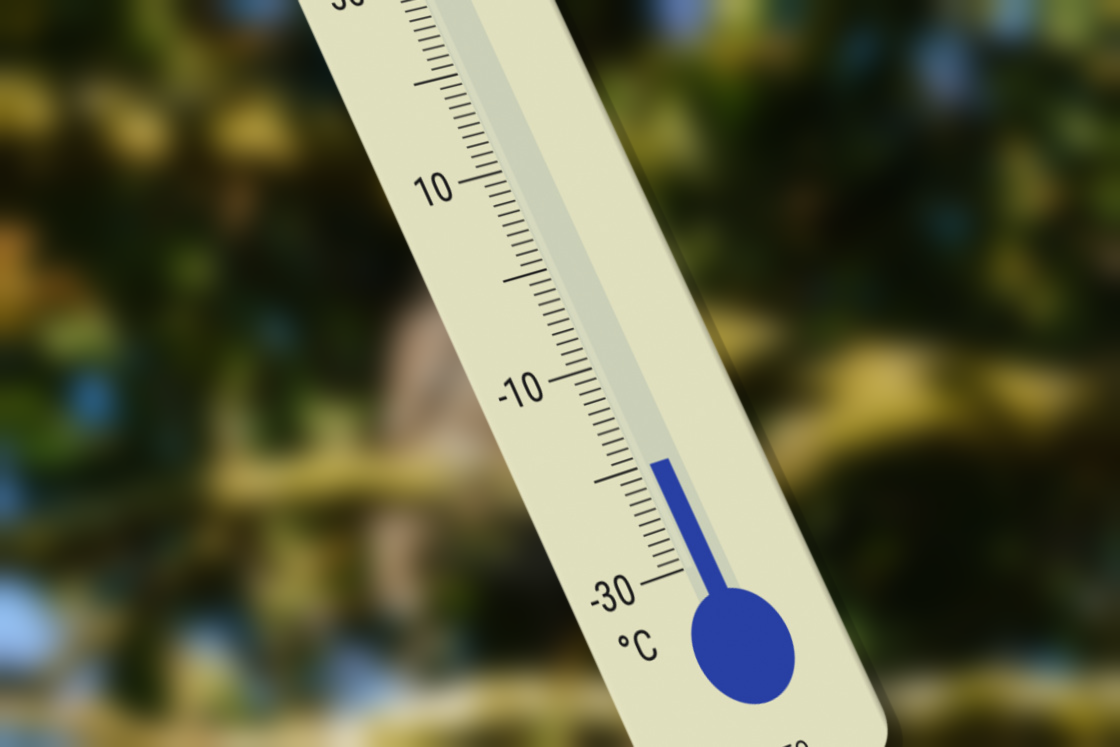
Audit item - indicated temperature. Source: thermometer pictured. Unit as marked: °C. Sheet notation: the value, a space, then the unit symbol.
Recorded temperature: -20 °C
